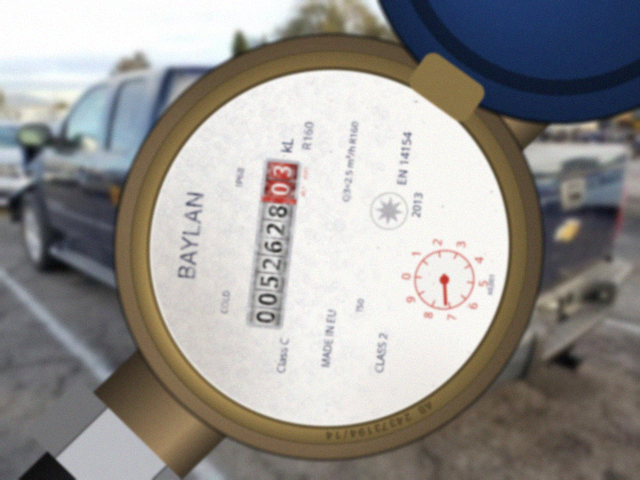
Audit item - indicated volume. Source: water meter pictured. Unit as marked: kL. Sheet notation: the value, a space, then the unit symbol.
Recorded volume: 52628.037 kL
